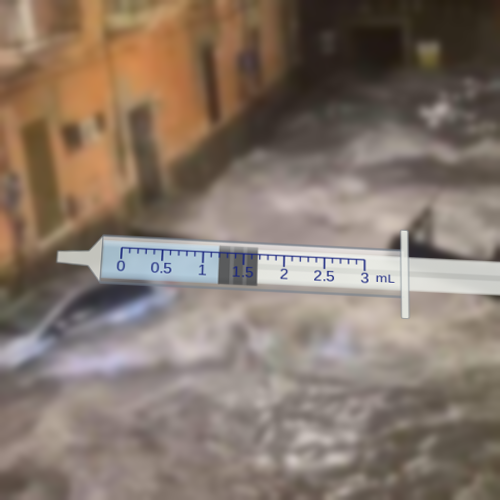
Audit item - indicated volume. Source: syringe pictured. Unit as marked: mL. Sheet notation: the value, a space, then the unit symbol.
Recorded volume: 1.2 mL
